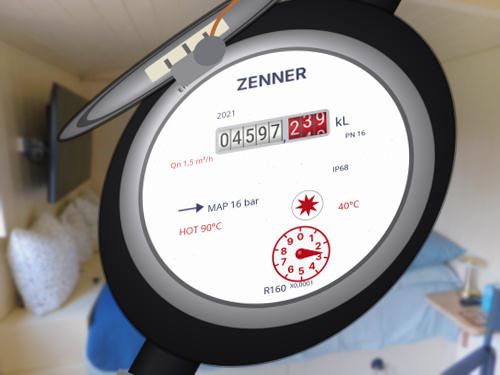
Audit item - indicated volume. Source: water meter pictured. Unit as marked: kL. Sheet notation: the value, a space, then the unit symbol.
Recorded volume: 4597.2392 kL
